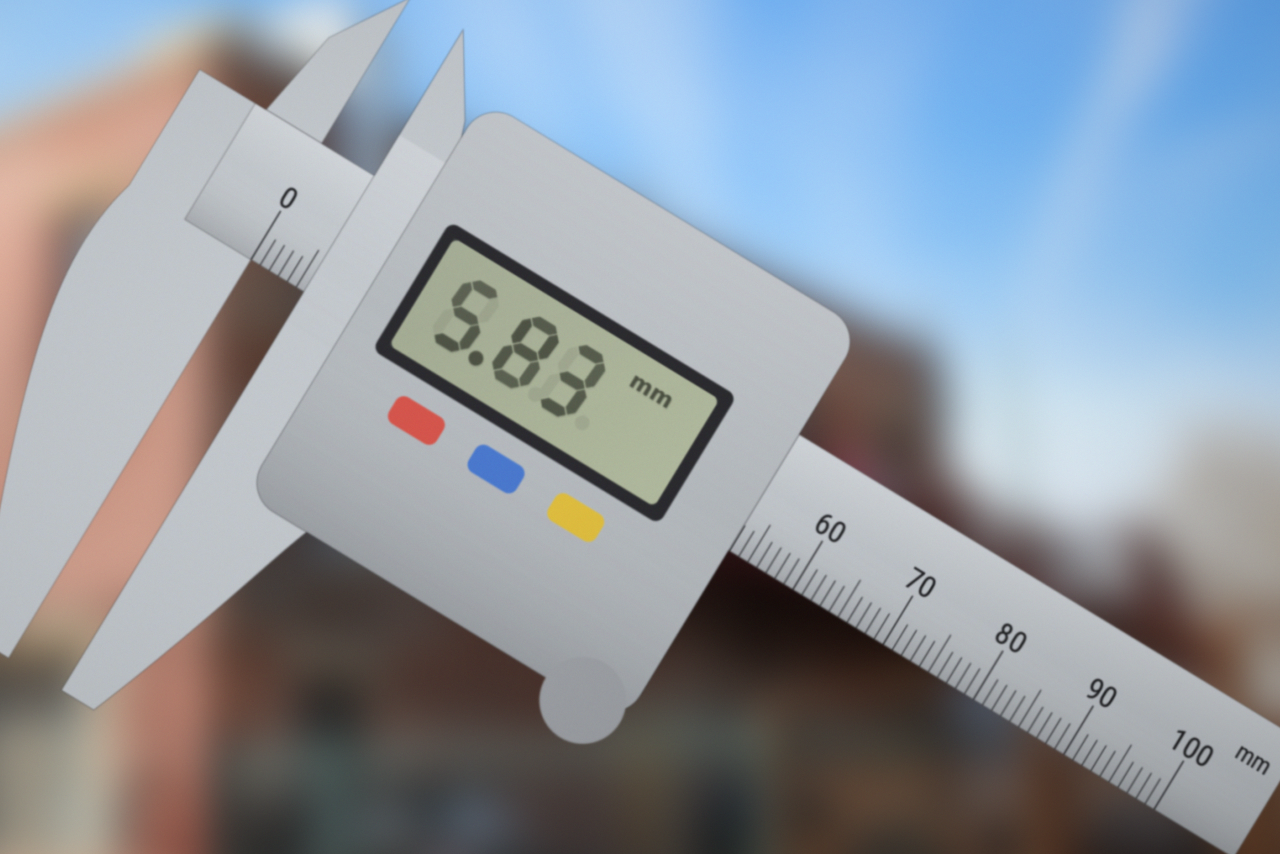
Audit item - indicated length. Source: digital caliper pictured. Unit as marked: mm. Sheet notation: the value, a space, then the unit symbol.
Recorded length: 5.83 mm
